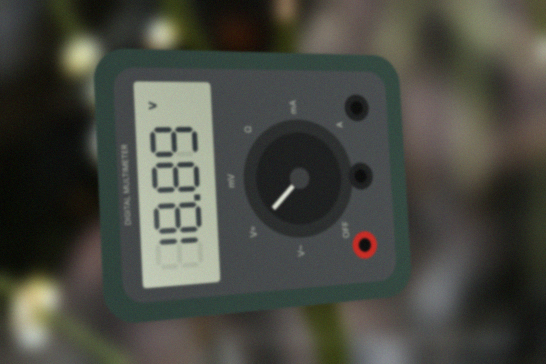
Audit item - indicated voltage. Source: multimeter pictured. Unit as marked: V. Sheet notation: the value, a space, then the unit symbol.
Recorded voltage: 18.89 V
